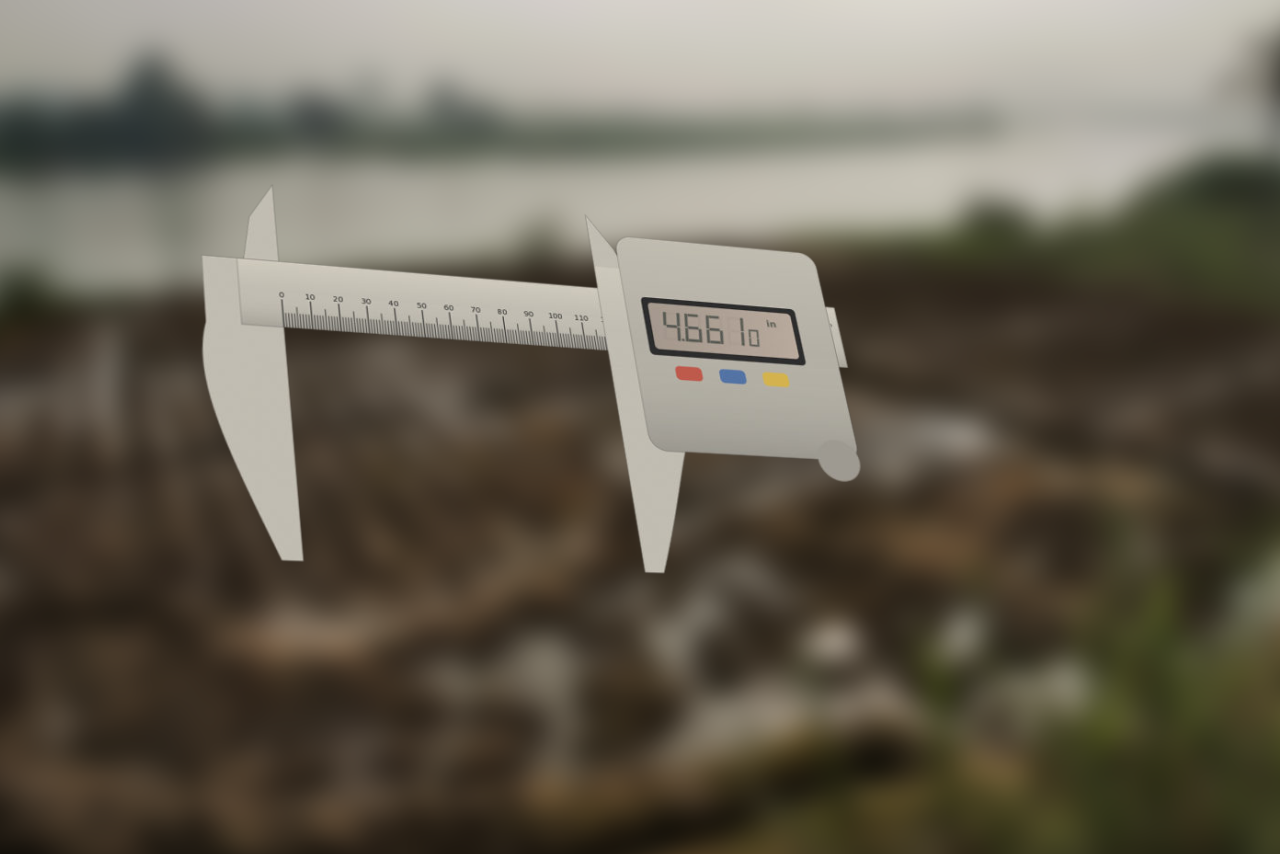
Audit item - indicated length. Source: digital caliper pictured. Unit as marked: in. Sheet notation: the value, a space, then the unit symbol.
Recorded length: 4.6610 in
